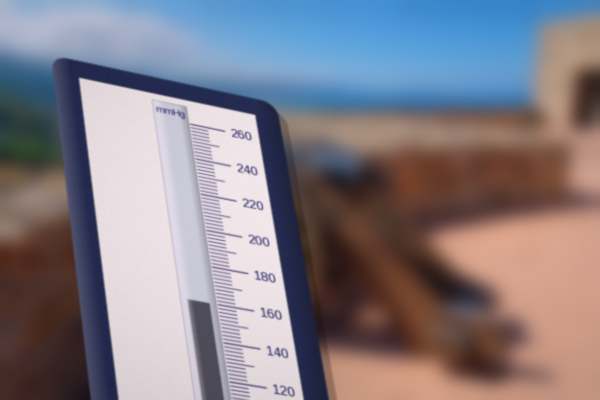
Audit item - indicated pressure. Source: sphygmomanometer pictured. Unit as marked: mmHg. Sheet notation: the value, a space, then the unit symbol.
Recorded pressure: 160 mmHg
